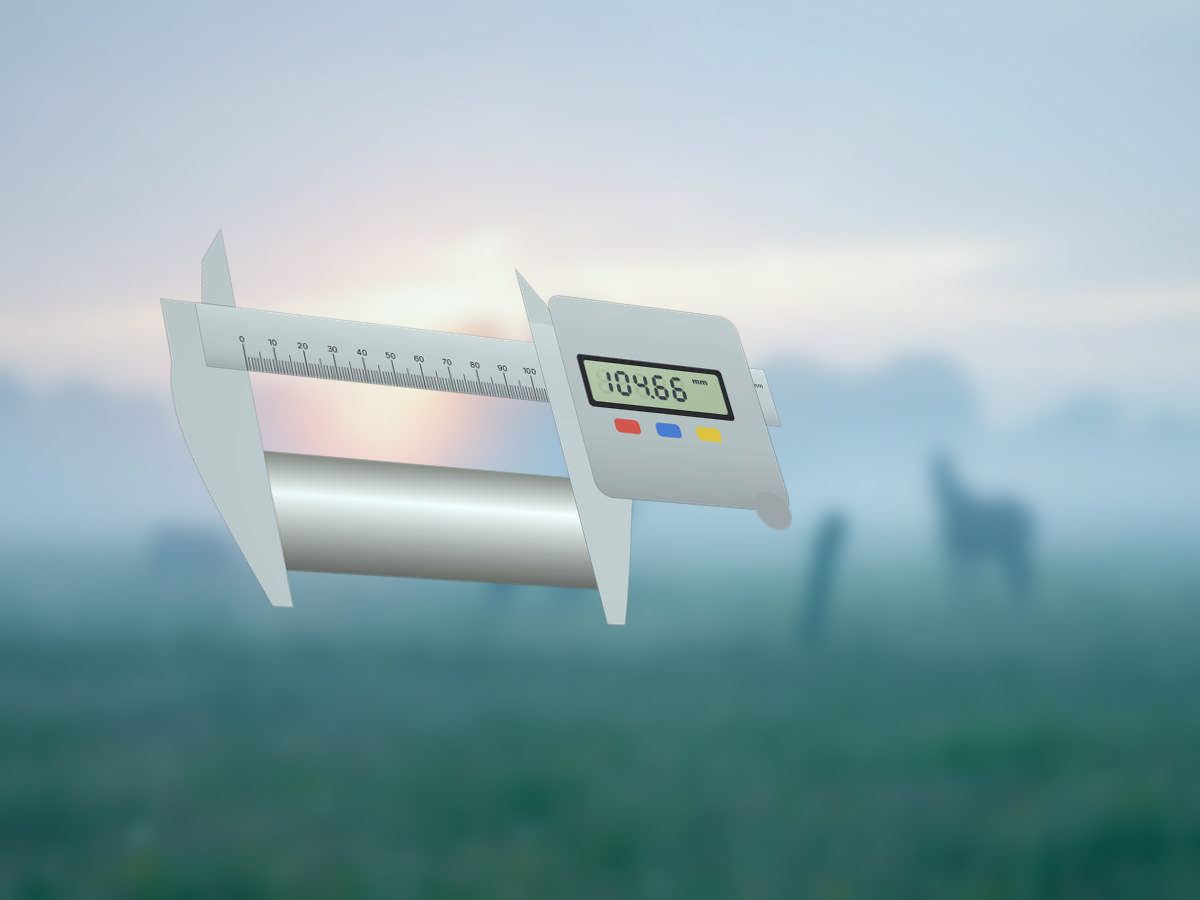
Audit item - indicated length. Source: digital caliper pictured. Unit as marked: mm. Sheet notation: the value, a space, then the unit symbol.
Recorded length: 104.66 mm
